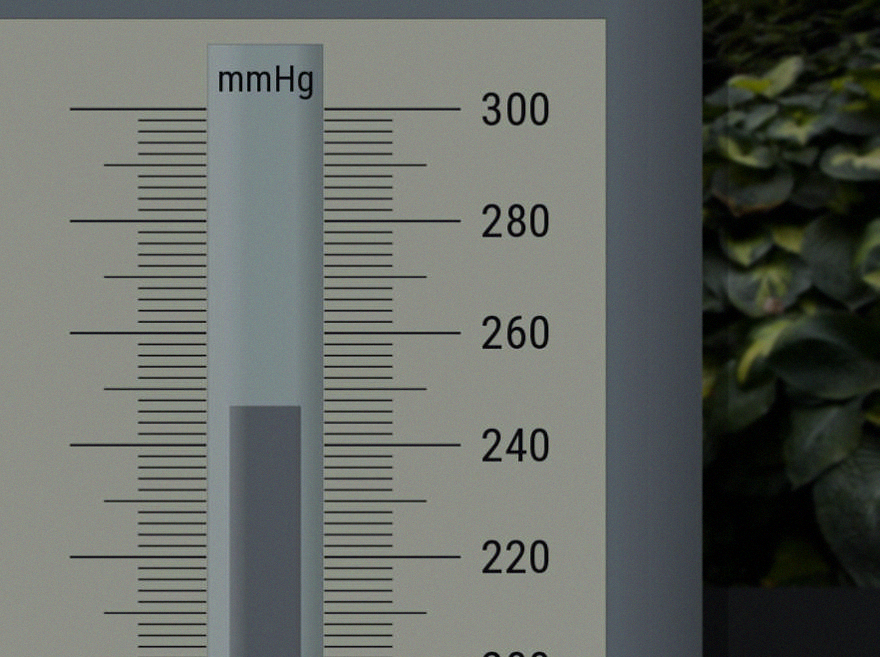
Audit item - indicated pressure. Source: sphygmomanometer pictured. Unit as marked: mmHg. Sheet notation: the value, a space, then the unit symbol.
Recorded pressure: 247 mmHg
